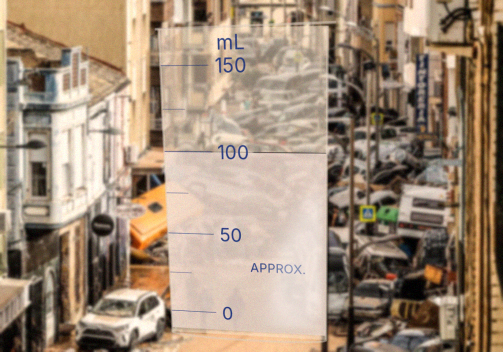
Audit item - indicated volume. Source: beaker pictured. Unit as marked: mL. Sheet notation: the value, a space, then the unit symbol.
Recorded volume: 100 mL
